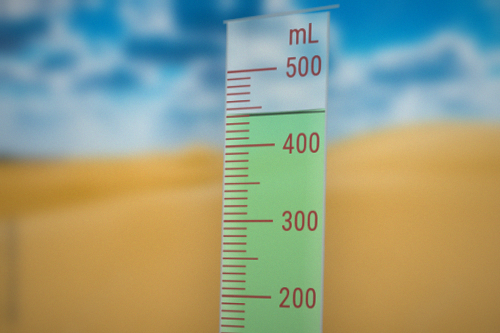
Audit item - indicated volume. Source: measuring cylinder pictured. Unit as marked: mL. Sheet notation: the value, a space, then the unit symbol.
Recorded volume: 440 mL
